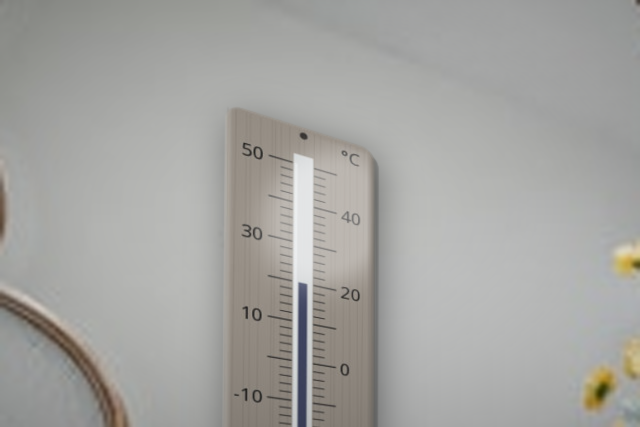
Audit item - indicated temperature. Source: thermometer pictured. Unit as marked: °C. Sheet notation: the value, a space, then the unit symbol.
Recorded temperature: 20 °C
